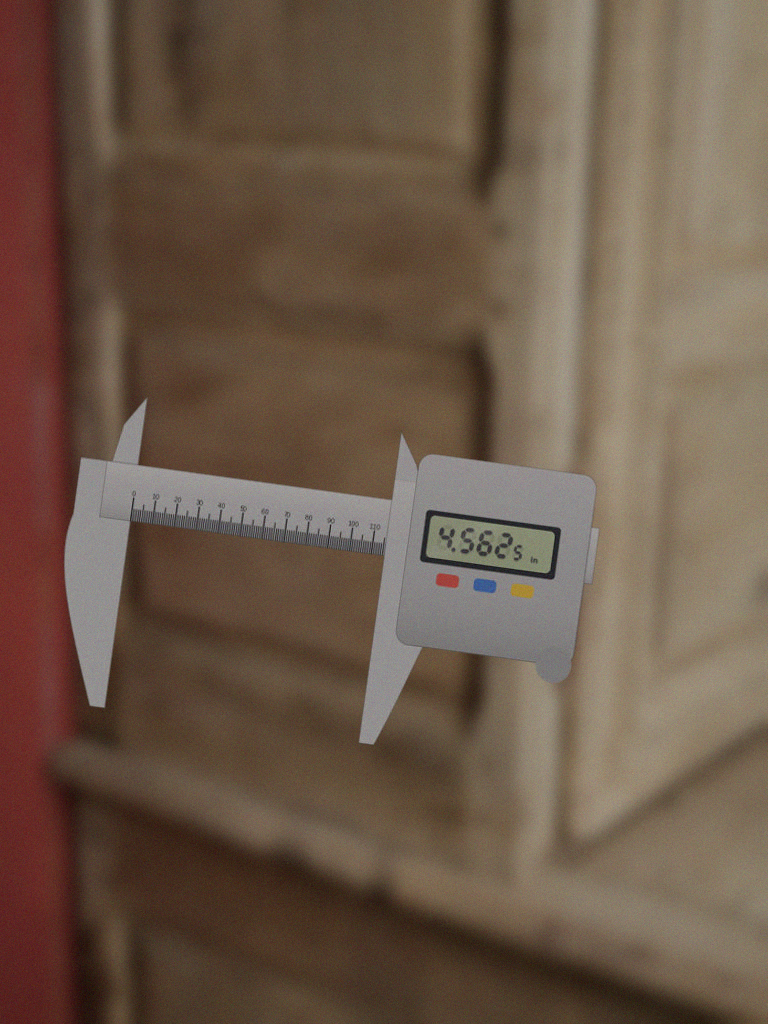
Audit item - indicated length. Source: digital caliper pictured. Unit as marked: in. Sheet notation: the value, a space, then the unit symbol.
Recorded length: 4.5625 in
